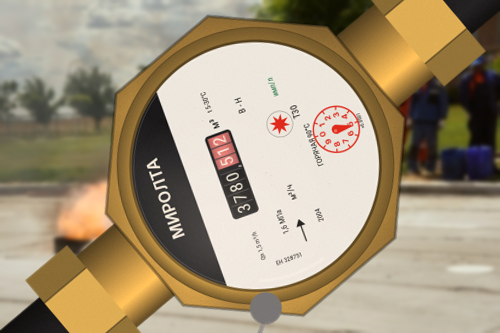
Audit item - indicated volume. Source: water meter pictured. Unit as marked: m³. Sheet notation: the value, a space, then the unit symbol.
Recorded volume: 3780.5125 m³
